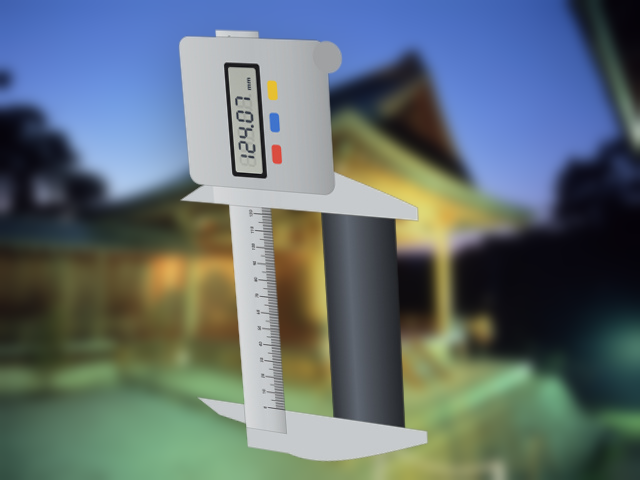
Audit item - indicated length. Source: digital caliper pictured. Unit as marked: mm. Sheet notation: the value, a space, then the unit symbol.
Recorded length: 124.07 mm
